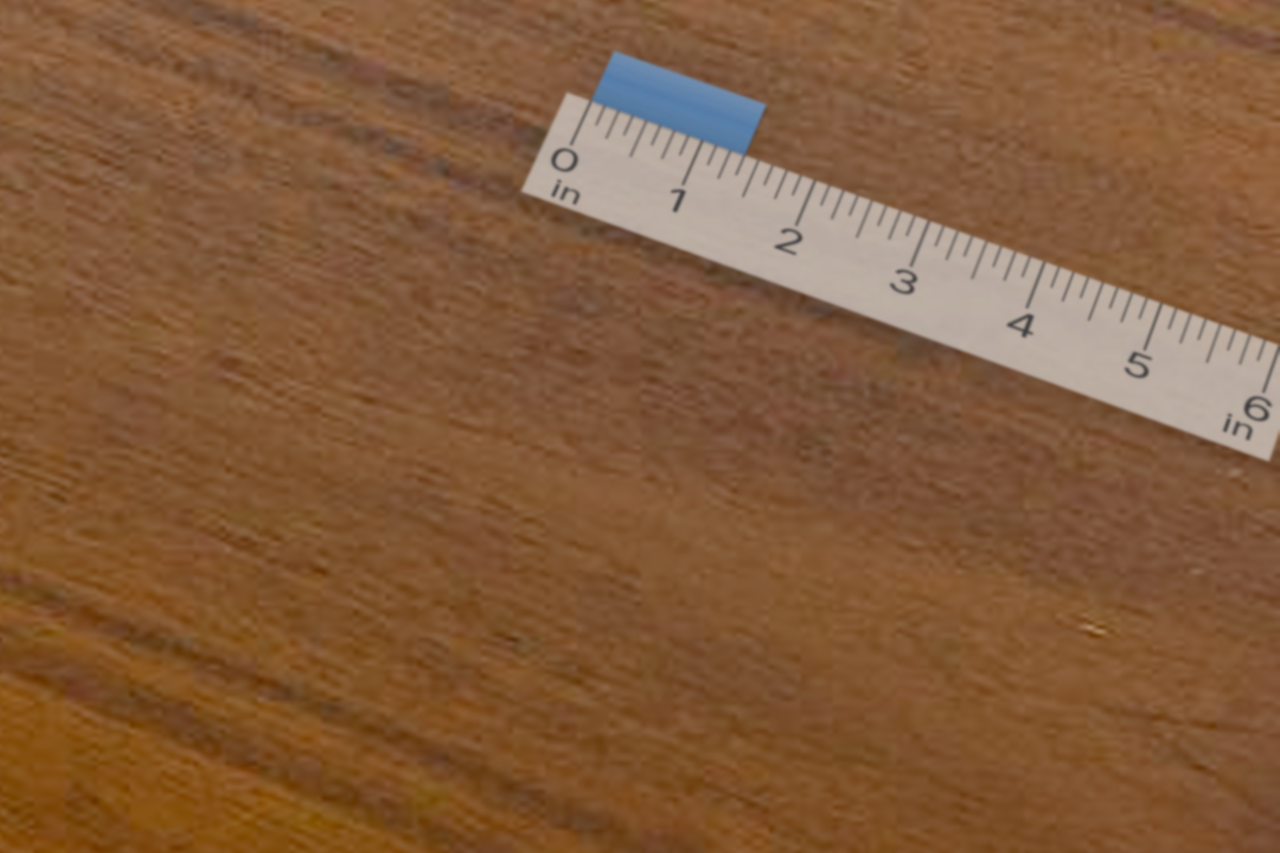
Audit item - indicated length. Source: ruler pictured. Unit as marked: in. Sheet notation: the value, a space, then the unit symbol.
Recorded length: 1.375 in
